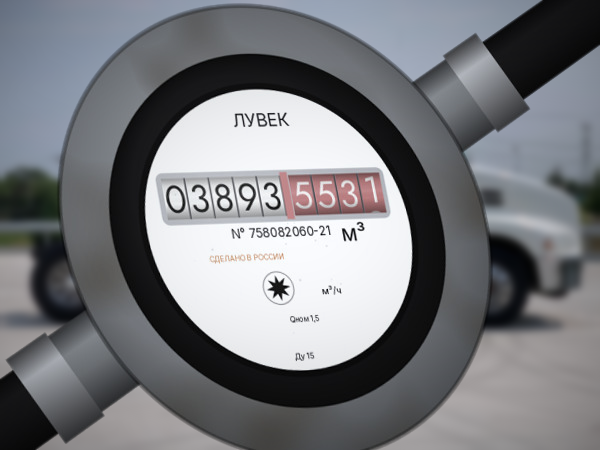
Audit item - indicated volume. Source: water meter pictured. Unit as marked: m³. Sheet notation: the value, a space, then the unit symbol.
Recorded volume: 3893.5531 m³
